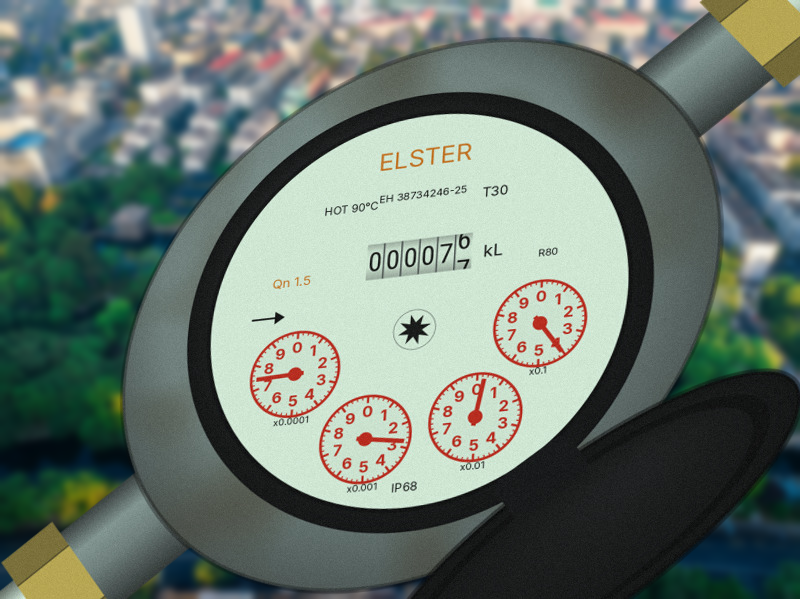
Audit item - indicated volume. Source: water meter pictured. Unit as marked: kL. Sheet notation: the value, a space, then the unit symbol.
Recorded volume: 76.4027 kL
